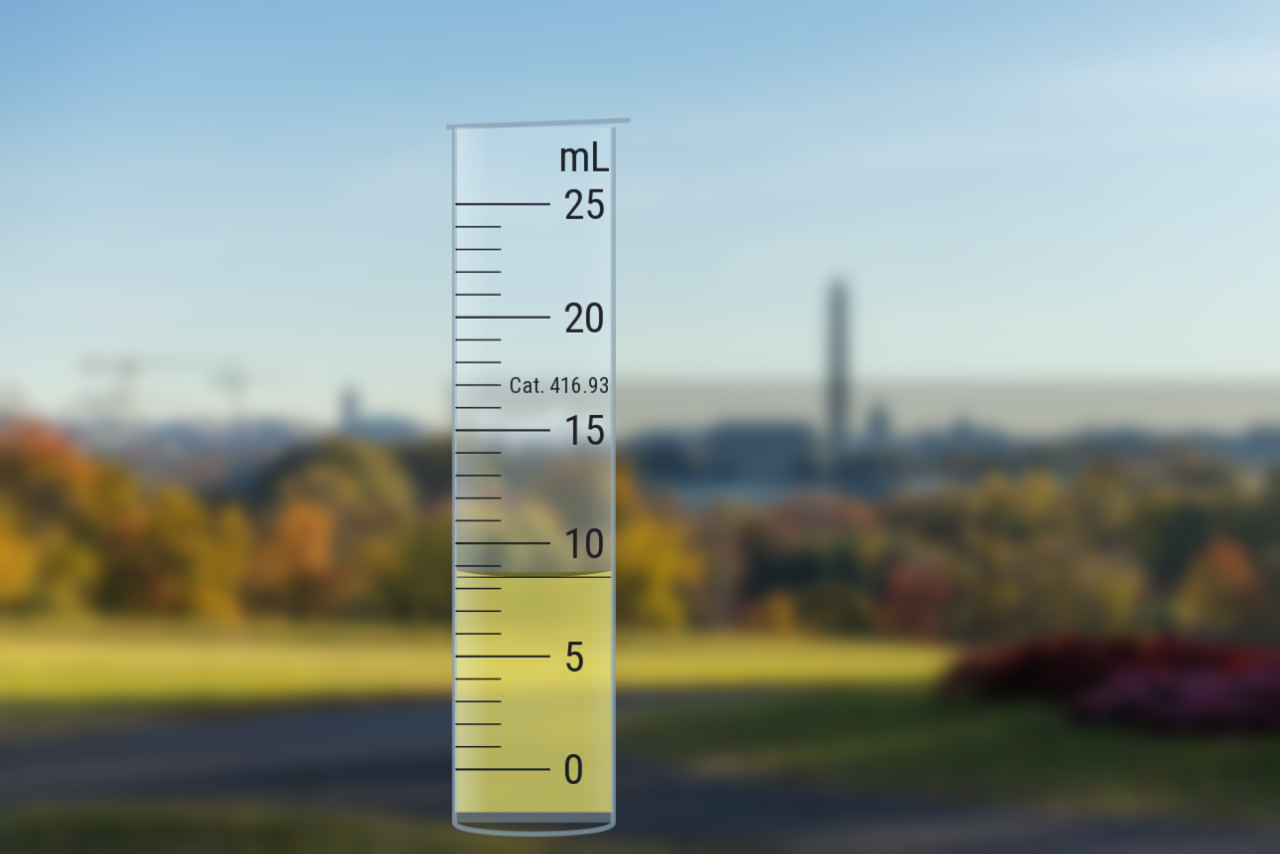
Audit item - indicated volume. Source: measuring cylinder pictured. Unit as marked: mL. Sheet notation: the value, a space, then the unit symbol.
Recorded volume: 8.5 mL
